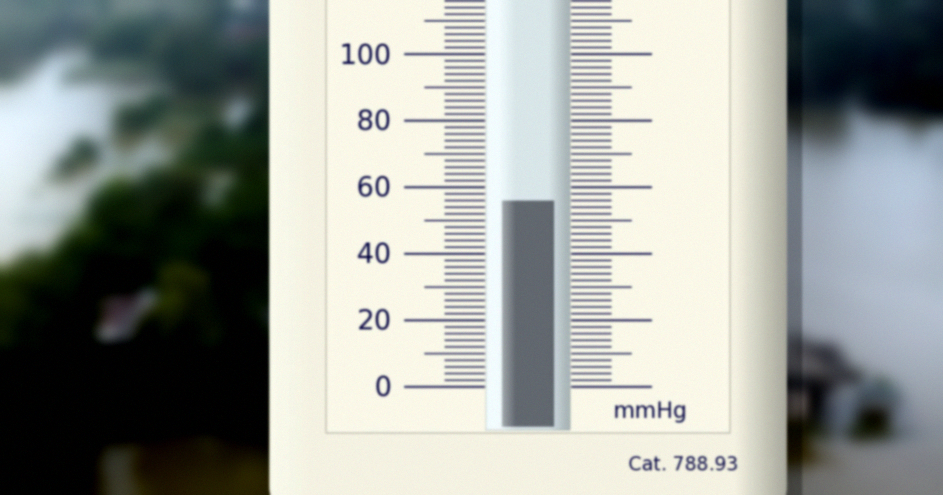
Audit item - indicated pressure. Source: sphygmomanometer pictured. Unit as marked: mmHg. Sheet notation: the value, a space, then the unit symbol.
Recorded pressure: 56 mmHg
